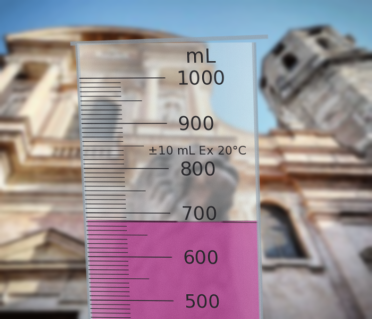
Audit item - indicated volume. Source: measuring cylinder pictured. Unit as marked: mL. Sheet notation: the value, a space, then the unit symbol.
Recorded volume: 680 mL
